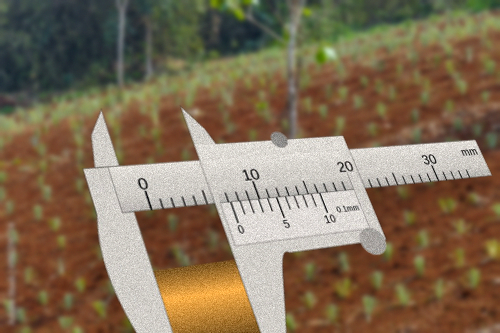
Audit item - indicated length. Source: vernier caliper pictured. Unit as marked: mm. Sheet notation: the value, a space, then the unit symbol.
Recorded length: 7.2 mm
